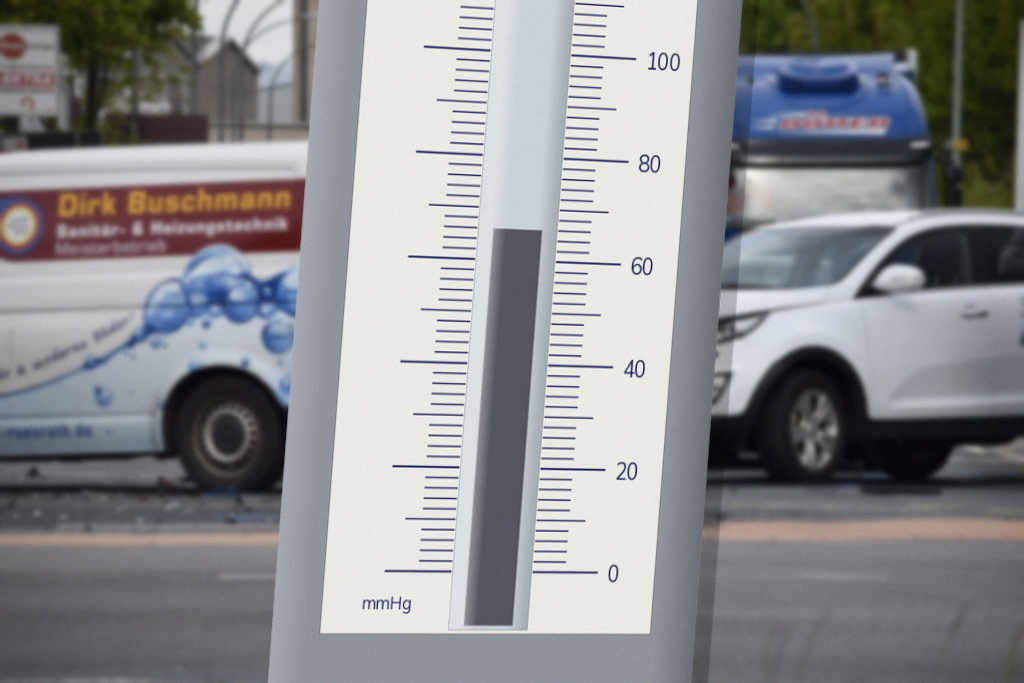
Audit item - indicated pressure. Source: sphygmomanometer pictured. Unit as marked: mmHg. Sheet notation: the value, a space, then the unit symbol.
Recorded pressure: 66 mmHg
